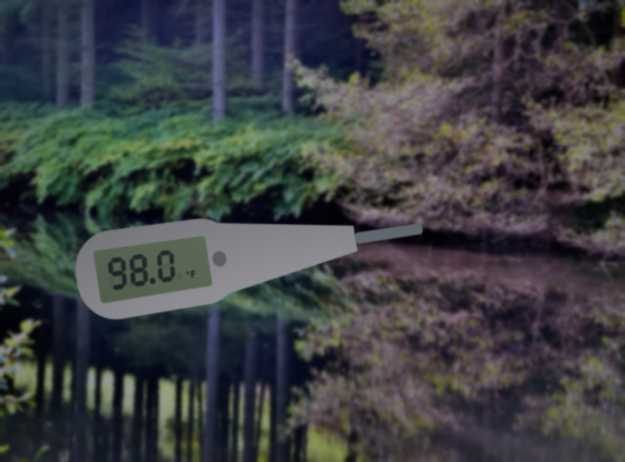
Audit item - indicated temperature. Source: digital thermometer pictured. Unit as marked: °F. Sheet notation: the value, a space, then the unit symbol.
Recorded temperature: 98.0 °F
